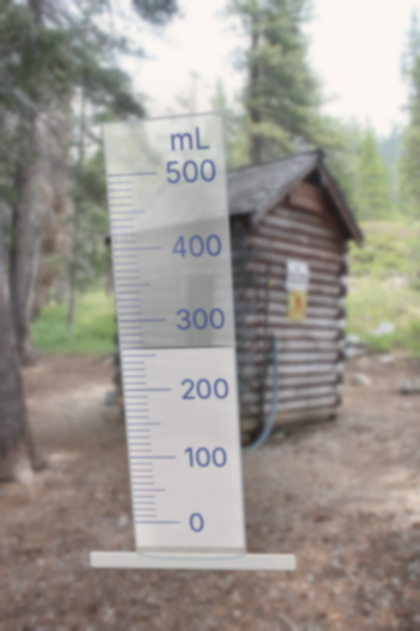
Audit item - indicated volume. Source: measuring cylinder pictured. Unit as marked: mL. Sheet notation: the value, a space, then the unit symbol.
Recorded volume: 260 mL
